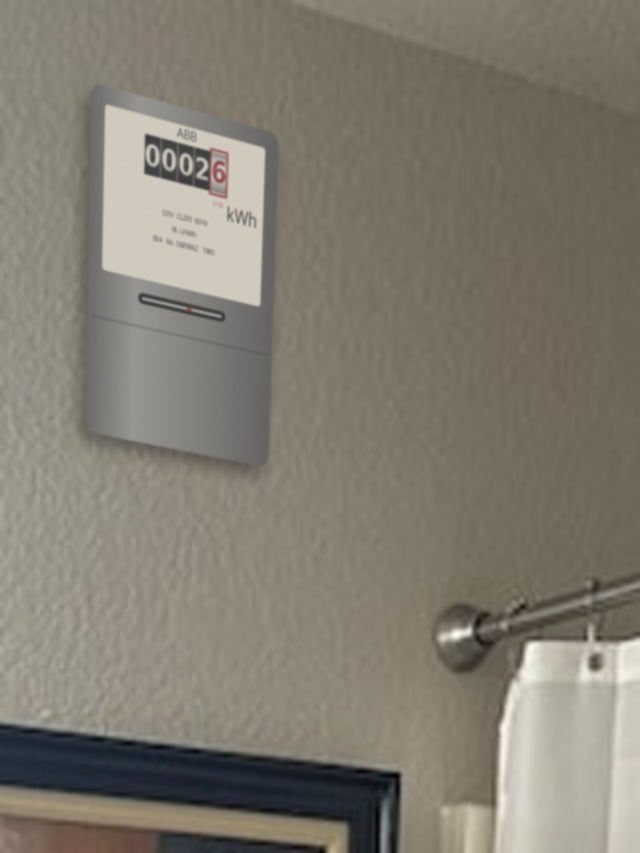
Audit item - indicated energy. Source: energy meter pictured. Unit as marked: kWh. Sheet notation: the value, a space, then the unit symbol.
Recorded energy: 2.6 kWh
